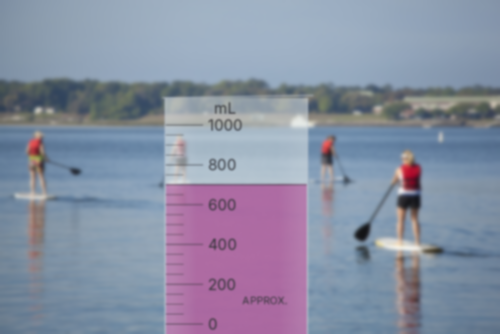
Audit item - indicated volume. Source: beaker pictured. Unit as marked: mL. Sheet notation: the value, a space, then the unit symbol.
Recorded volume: 700 mL
